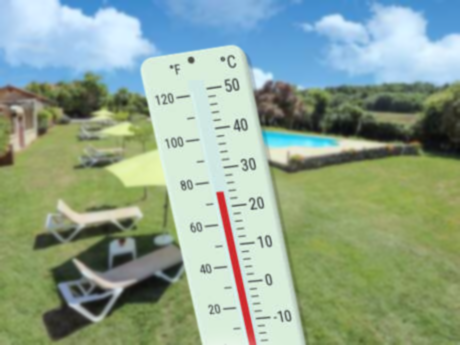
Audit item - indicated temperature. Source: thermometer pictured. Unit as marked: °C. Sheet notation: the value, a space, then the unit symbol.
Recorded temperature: 24 °C
